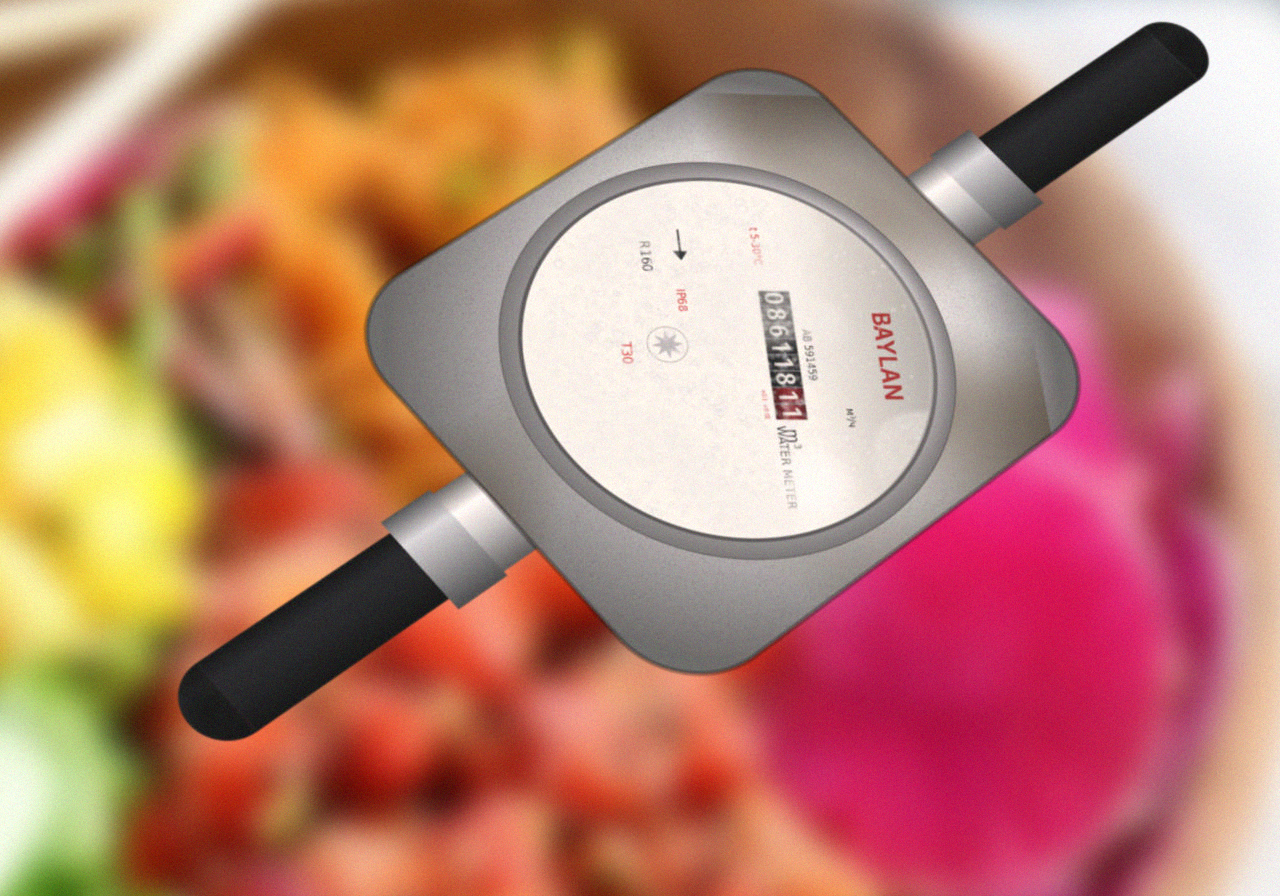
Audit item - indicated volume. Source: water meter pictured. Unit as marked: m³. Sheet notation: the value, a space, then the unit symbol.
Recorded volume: 86118.11 m³
